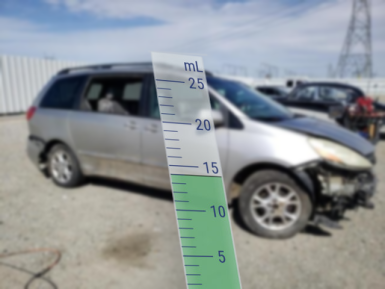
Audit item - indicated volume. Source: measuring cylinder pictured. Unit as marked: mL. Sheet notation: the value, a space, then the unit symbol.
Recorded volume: 14 mL
